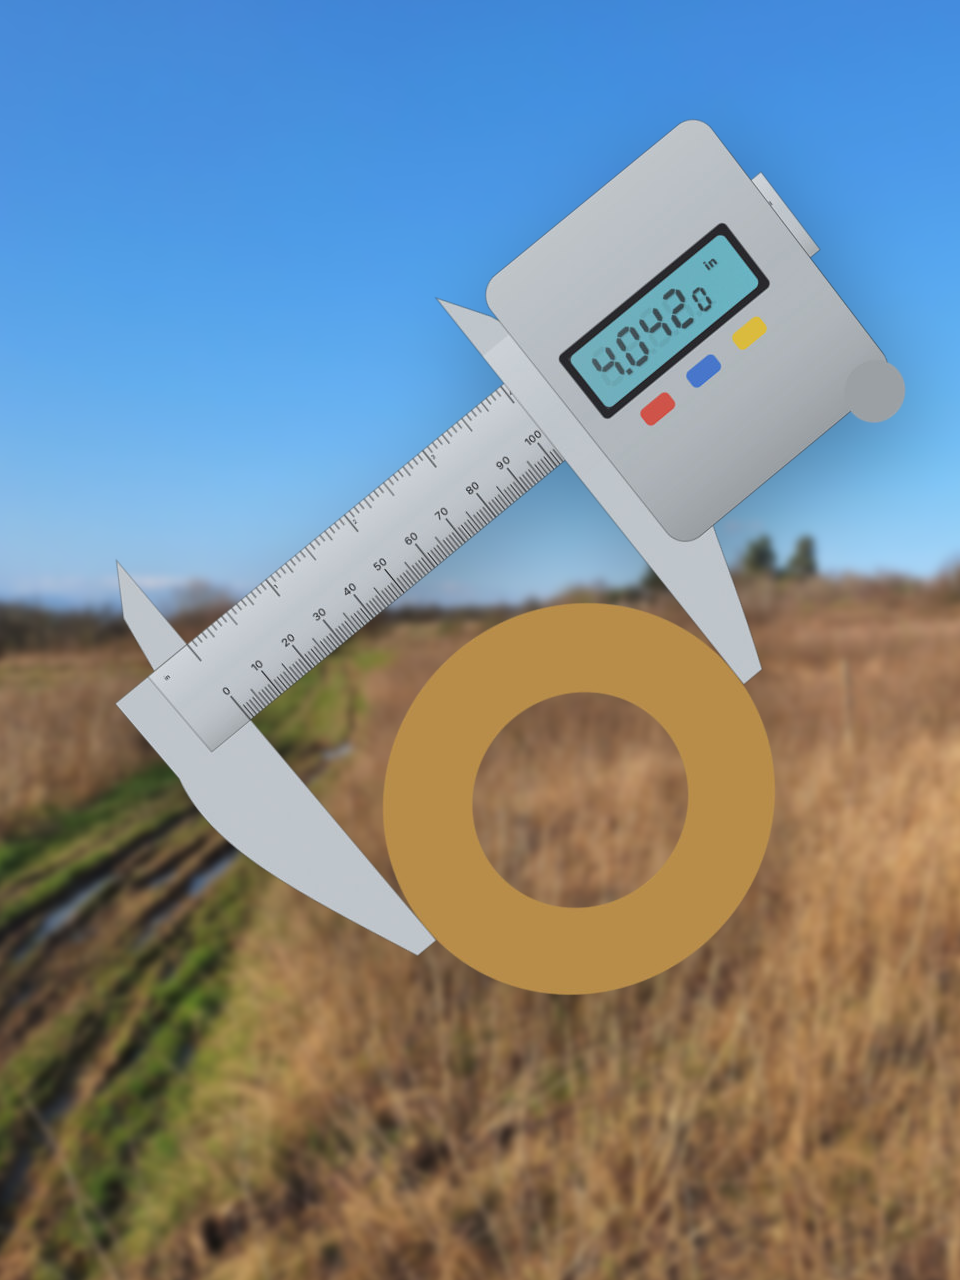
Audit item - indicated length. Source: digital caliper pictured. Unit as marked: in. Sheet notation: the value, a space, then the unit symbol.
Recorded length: 4.0420 in
